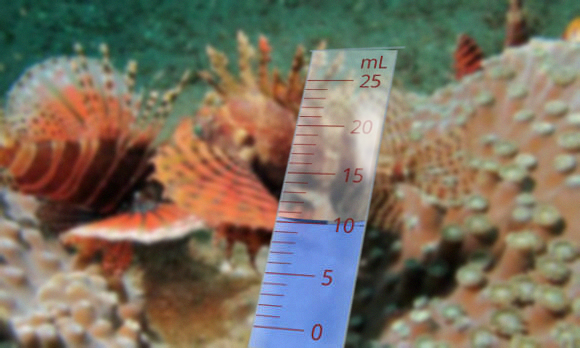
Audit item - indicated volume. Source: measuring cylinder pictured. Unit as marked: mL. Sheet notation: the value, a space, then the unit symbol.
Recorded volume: 10 mL
